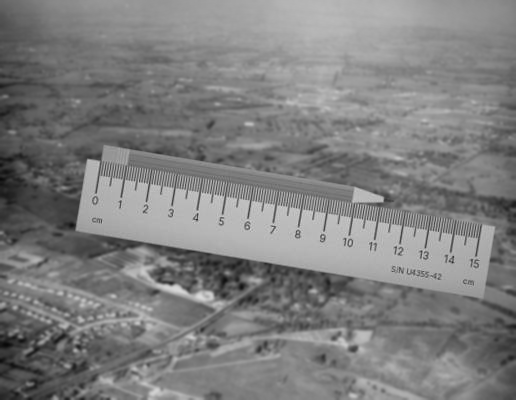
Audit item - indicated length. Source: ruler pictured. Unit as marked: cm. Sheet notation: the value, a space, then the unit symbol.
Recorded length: 11.5 cm
